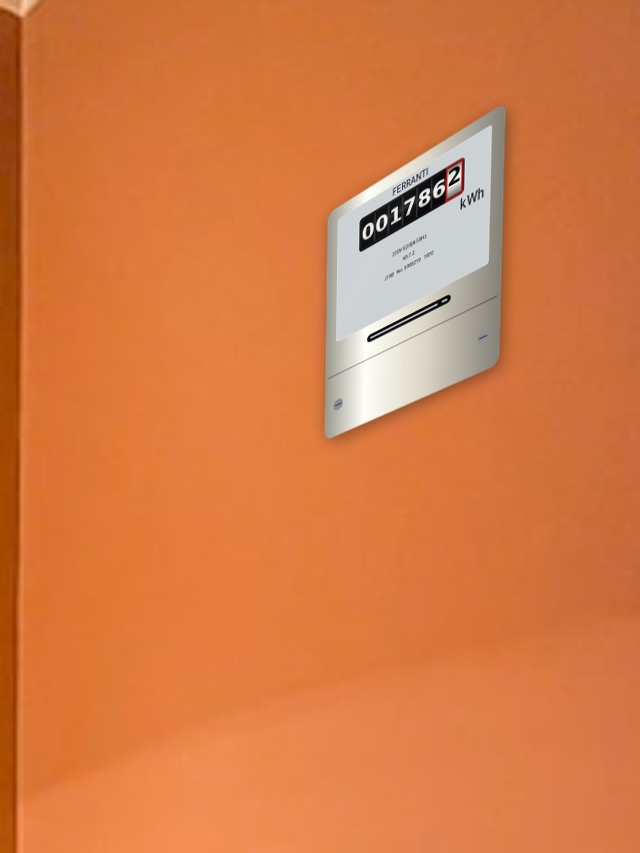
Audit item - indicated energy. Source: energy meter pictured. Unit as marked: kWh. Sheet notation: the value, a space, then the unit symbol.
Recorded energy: 1786.2 kWh
